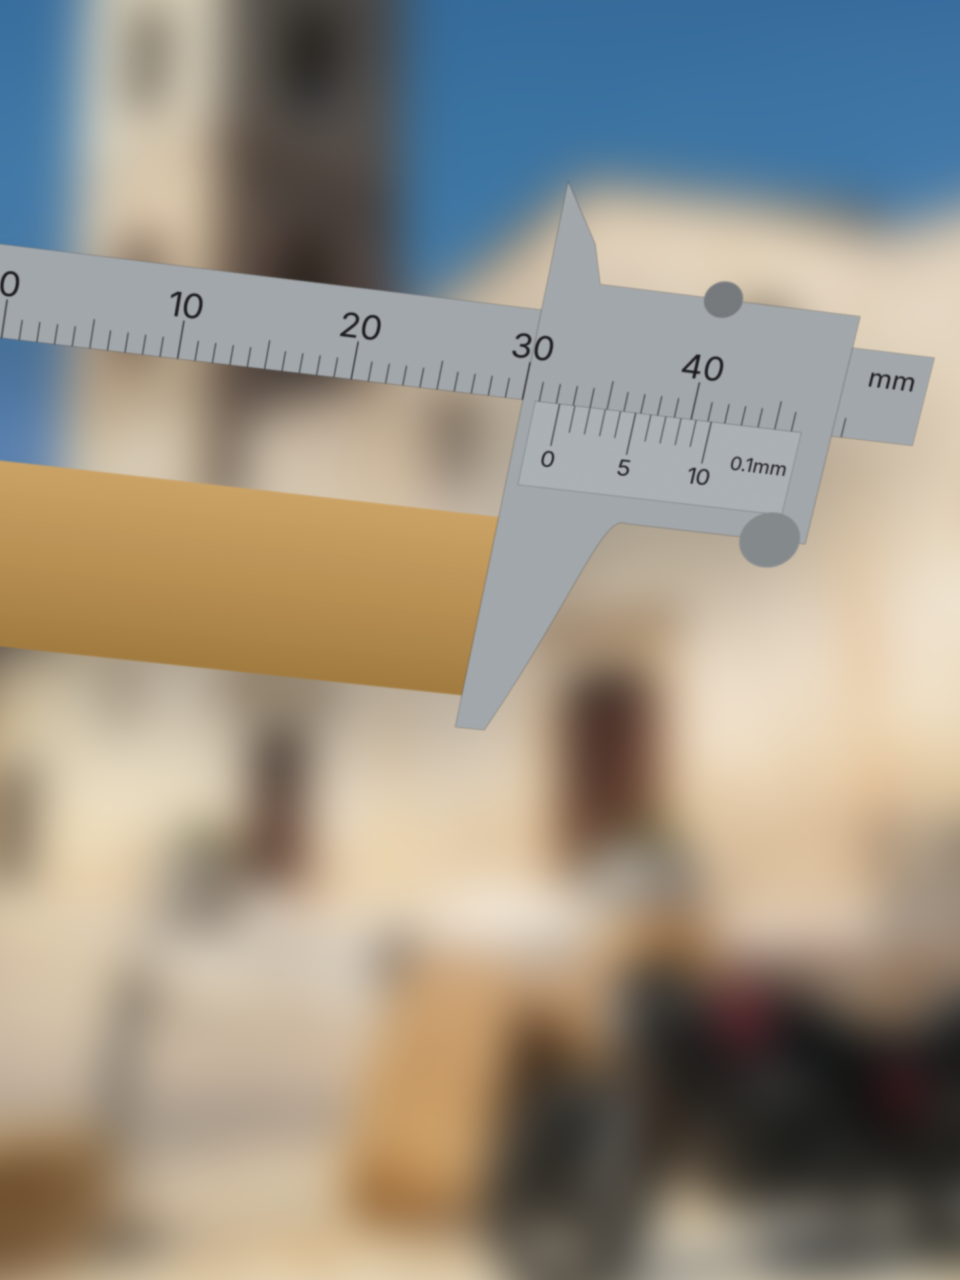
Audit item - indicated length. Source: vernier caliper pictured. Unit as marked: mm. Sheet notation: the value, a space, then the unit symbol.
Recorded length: 32.2 mm
